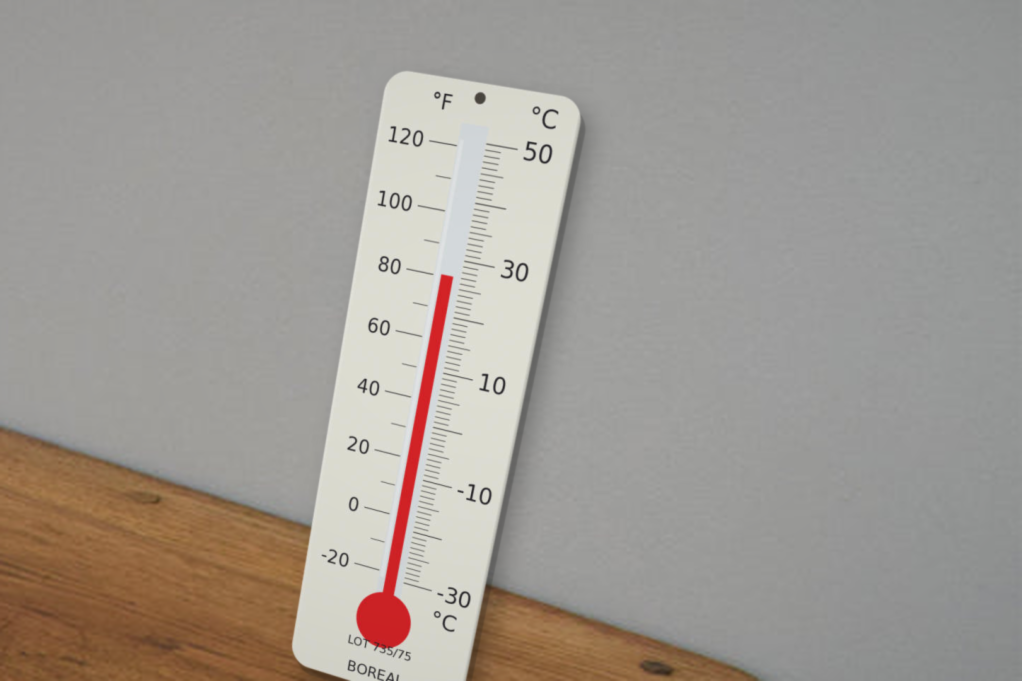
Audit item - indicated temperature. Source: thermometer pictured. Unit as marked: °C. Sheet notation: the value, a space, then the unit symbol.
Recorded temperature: 27 °C
